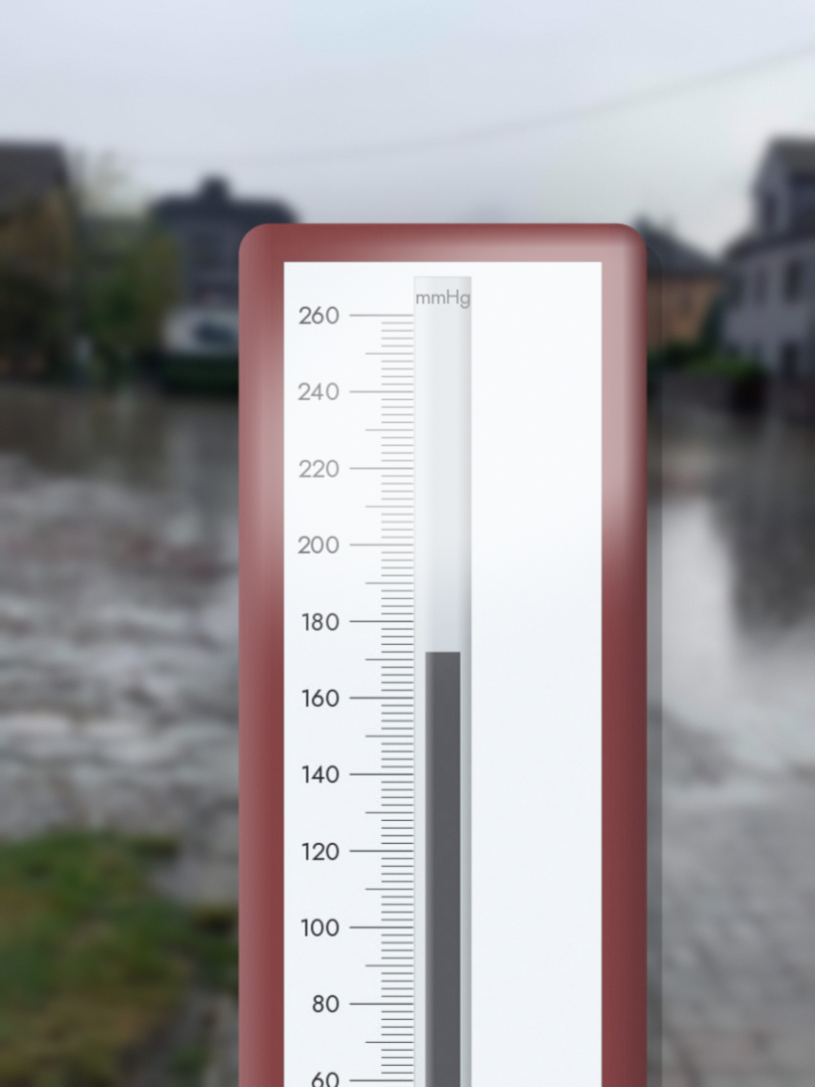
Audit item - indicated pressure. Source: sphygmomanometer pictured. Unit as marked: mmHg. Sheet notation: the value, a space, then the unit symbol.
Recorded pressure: 172 mmHg
